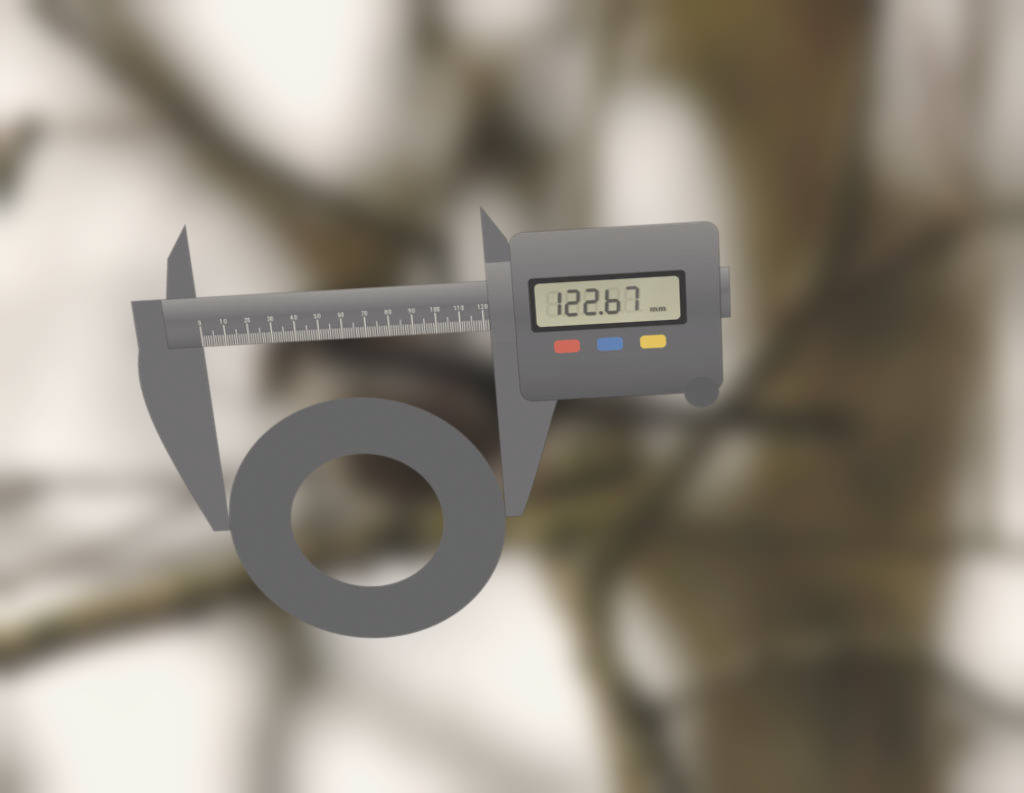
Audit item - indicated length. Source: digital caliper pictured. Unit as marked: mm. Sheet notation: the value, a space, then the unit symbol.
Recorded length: 122.67 mm
